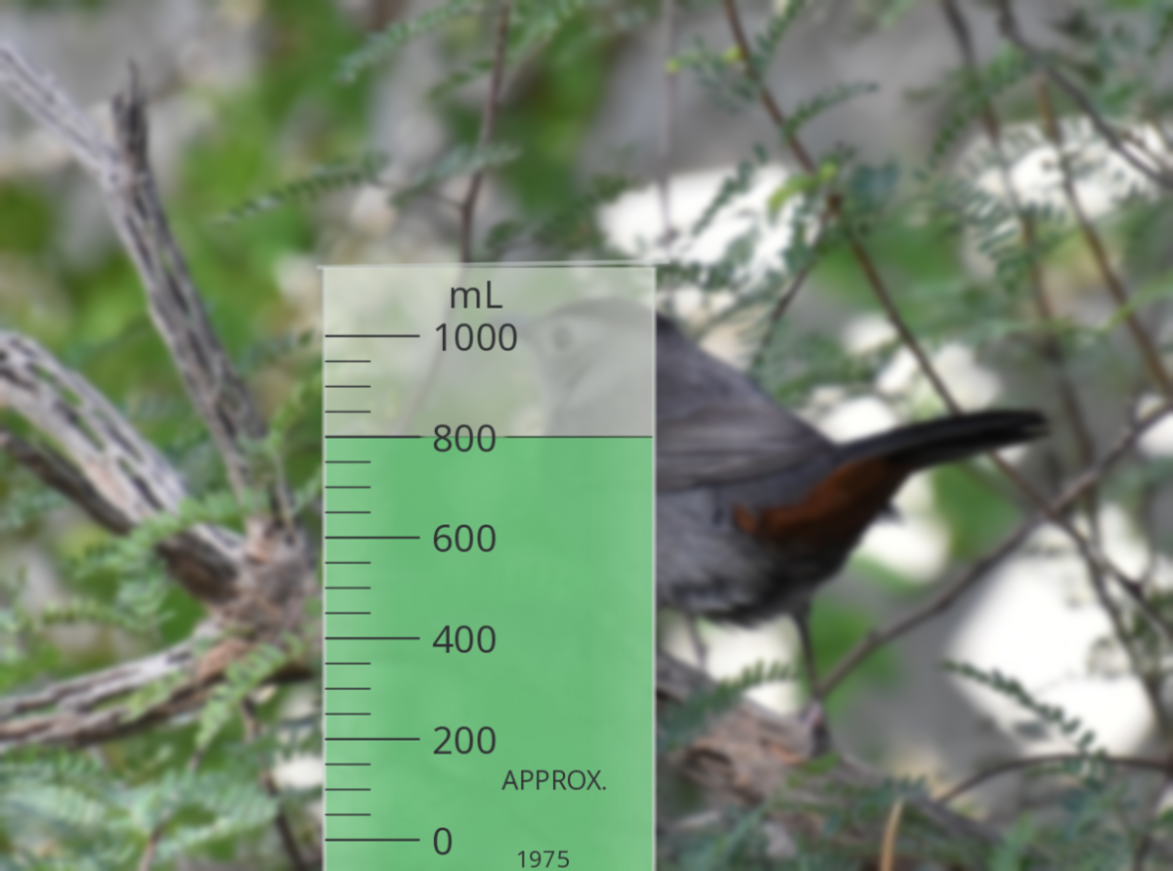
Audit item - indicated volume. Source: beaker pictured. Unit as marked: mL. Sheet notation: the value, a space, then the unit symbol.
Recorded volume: 800 mL
